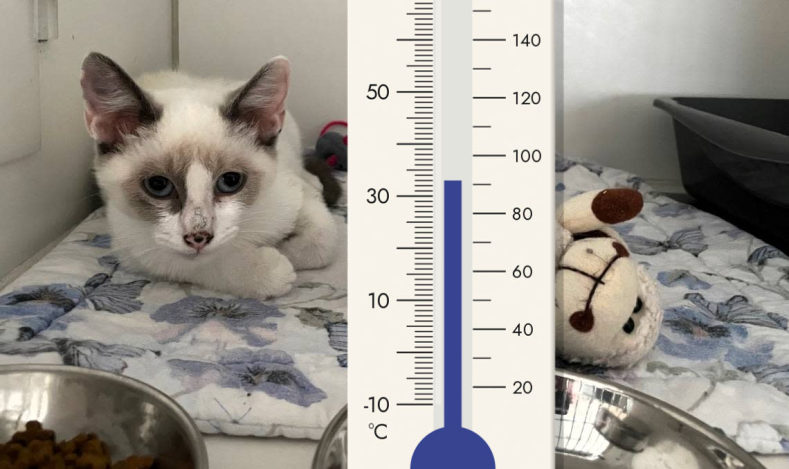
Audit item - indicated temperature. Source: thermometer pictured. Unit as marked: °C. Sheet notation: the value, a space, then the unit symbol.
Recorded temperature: 33 °C
